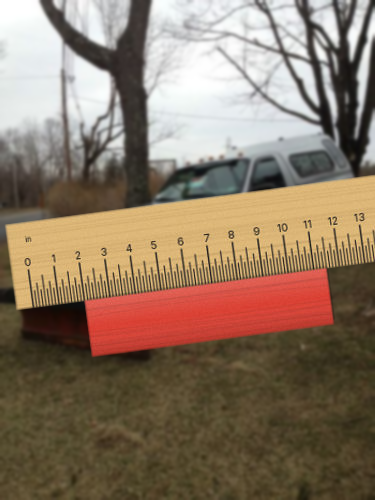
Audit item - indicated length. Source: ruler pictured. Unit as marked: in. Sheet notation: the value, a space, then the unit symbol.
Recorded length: 9.5 in
